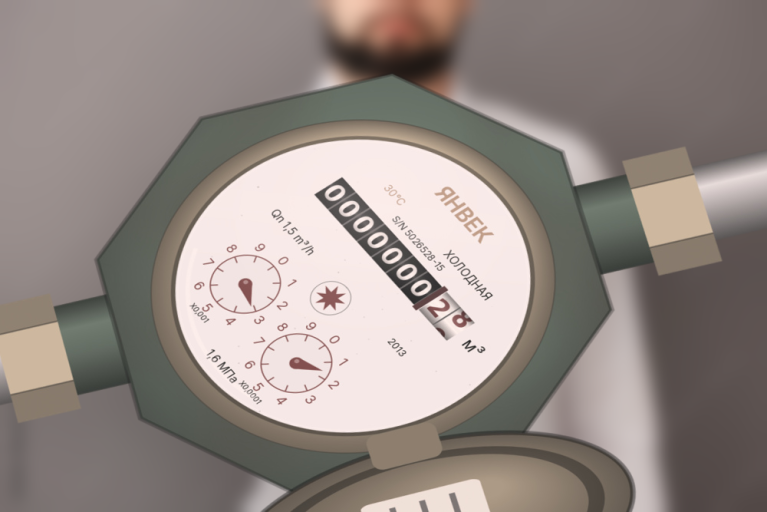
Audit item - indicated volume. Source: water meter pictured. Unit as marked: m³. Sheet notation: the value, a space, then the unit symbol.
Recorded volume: 0.2831 m³
